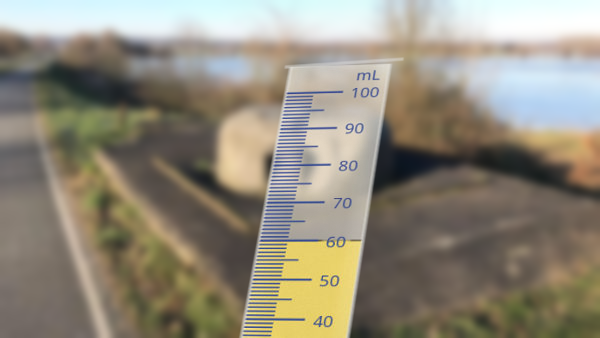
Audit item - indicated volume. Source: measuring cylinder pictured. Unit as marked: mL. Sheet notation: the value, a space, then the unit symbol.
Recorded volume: 60 mL
